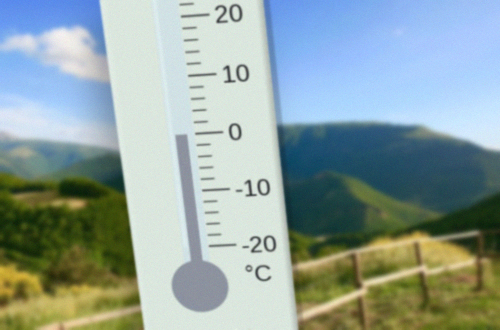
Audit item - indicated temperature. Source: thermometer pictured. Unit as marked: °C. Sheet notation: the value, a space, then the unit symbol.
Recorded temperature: 0 °C
